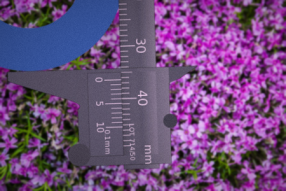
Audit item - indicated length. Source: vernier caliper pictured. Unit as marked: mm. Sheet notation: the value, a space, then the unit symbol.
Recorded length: 36.4 mm
